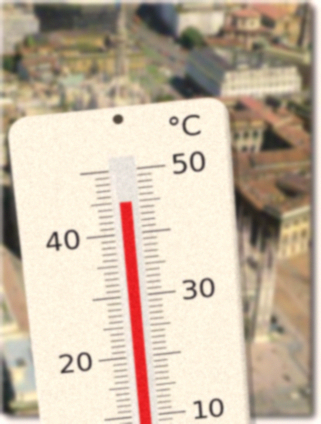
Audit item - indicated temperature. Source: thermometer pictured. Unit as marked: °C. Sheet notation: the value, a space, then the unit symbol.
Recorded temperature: 45 °C
